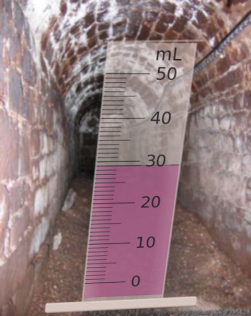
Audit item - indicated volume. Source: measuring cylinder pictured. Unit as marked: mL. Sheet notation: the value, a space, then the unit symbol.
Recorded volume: 29 mL
